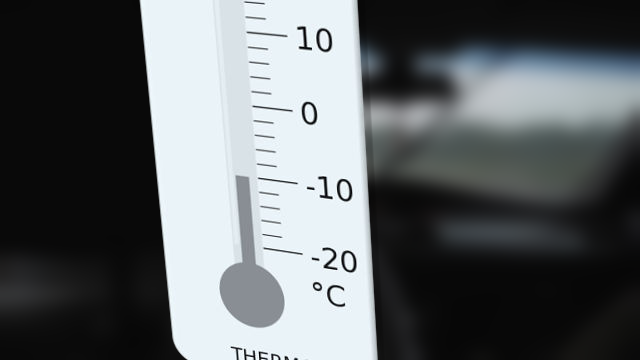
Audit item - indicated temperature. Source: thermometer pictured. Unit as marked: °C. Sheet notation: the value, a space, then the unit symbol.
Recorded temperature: -10 °C
